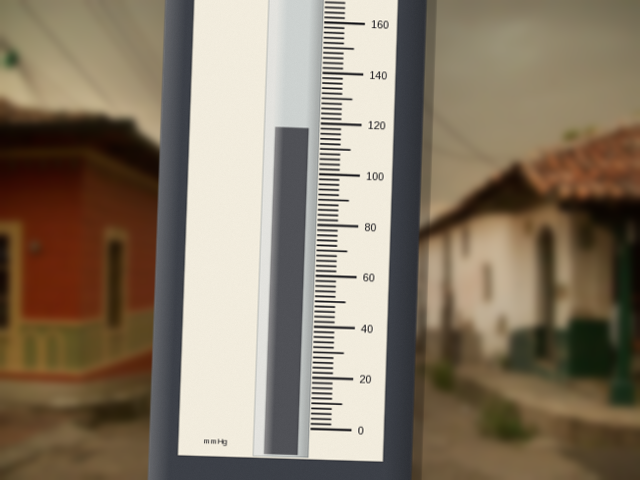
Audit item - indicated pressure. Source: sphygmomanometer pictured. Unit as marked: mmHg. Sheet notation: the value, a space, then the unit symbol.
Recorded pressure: 118 mmHg
